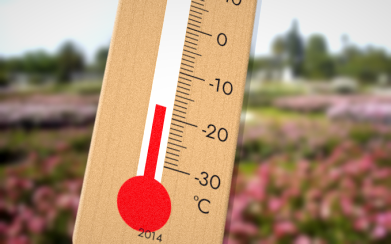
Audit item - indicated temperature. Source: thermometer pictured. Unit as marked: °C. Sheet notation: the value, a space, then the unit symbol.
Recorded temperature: -18 °C
